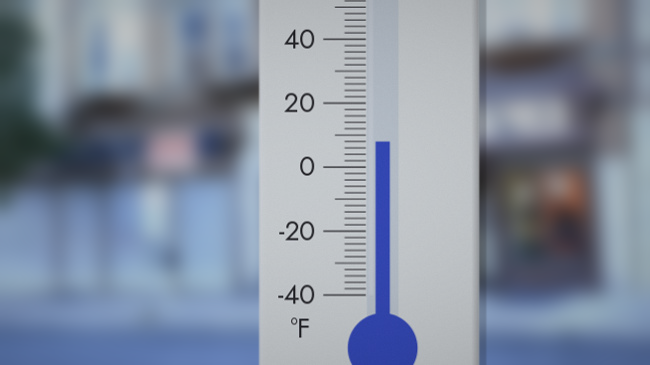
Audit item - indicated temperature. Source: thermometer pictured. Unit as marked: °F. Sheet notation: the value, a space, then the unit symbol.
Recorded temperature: 8 °F
